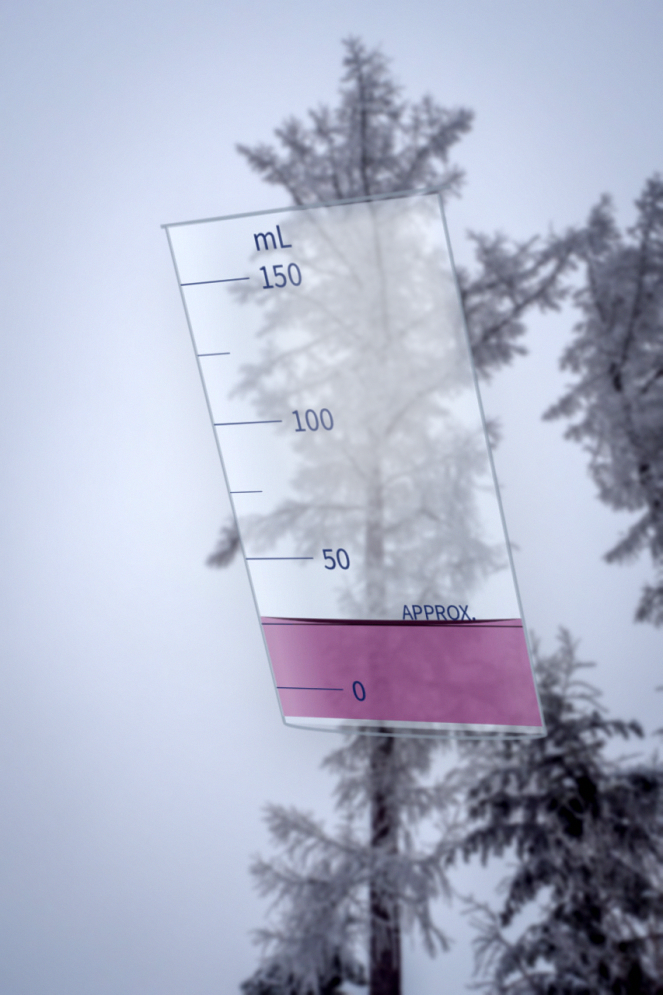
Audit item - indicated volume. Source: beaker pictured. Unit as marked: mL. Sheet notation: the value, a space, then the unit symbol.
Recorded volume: 25 mL
